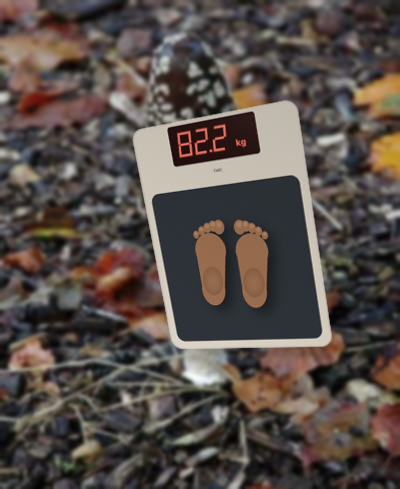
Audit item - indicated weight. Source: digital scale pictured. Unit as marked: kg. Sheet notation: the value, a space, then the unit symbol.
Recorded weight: 82.2 kg
